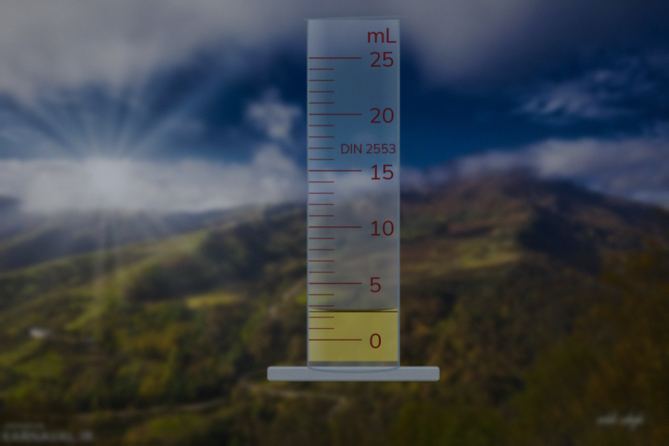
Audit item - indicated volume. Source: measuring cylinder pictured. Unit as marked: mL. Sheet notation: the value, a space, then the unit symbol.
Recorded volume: 2.5 mL
